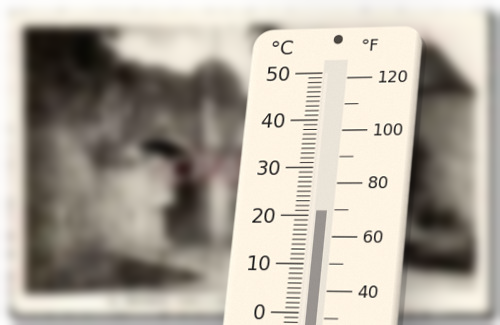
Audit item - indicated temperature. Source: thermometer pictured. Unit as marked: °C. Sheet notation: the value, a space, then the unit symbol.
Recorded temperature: 21 °C
